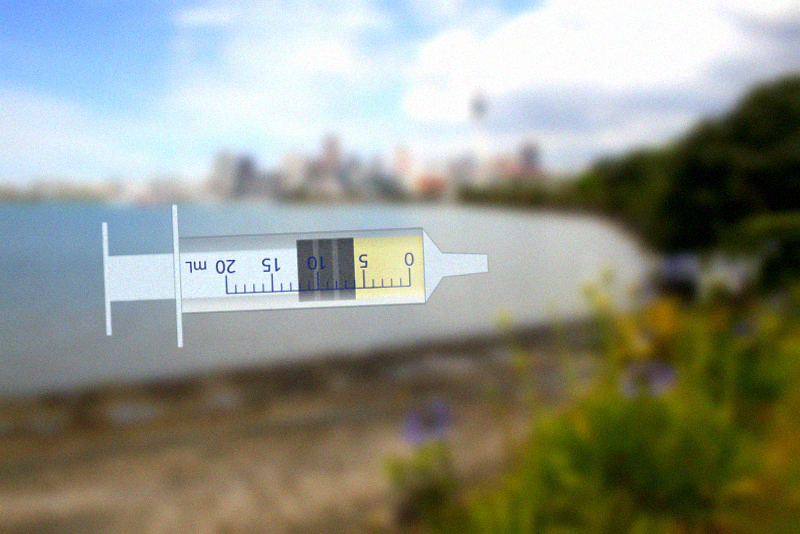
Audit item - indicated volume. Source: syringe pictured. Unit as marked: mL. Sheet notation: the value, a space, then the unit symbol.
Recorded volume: 6 mL
